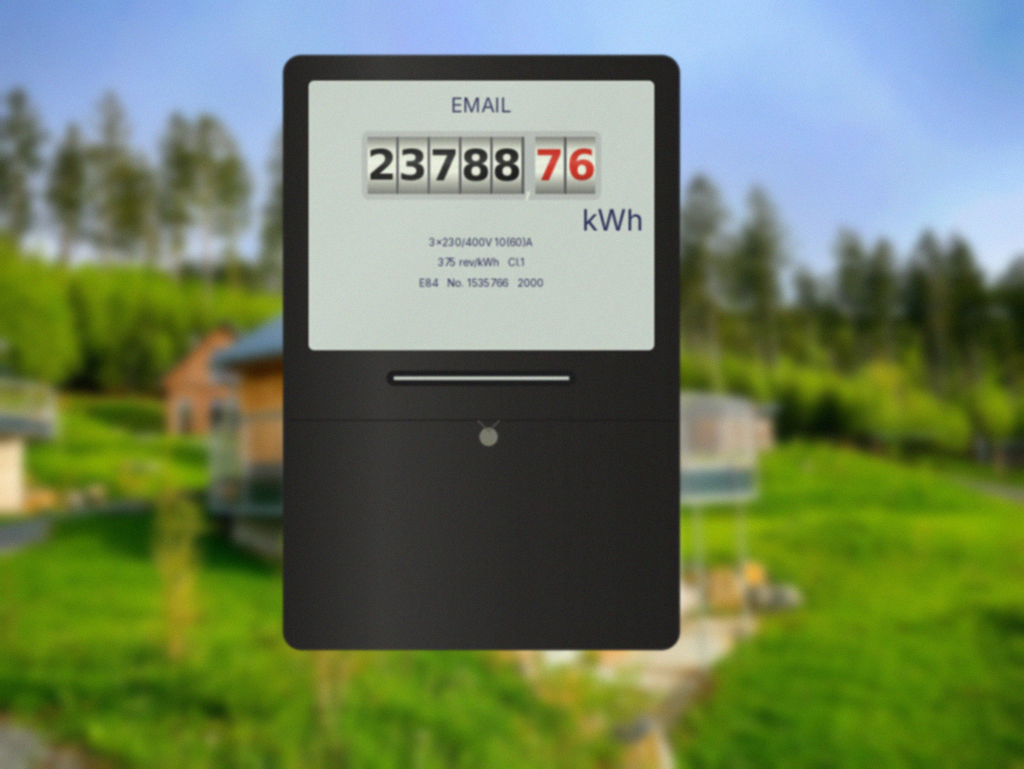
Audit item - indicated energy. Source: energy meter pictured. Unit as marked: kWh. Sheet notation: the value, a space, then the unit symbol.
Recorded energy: 23788.76 kWh
